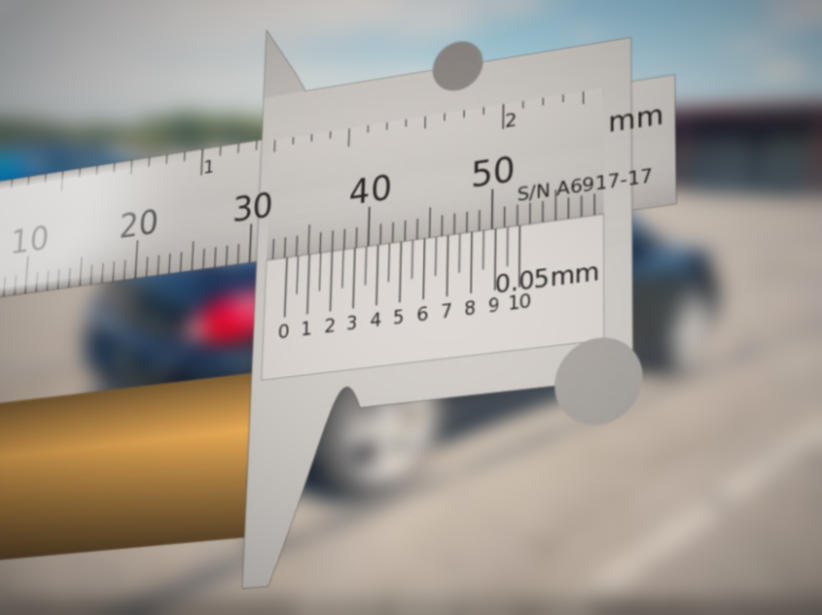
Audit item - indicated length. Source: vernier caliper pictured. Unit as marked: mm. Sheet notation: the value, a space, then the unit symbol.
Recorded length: 33.2 mm
